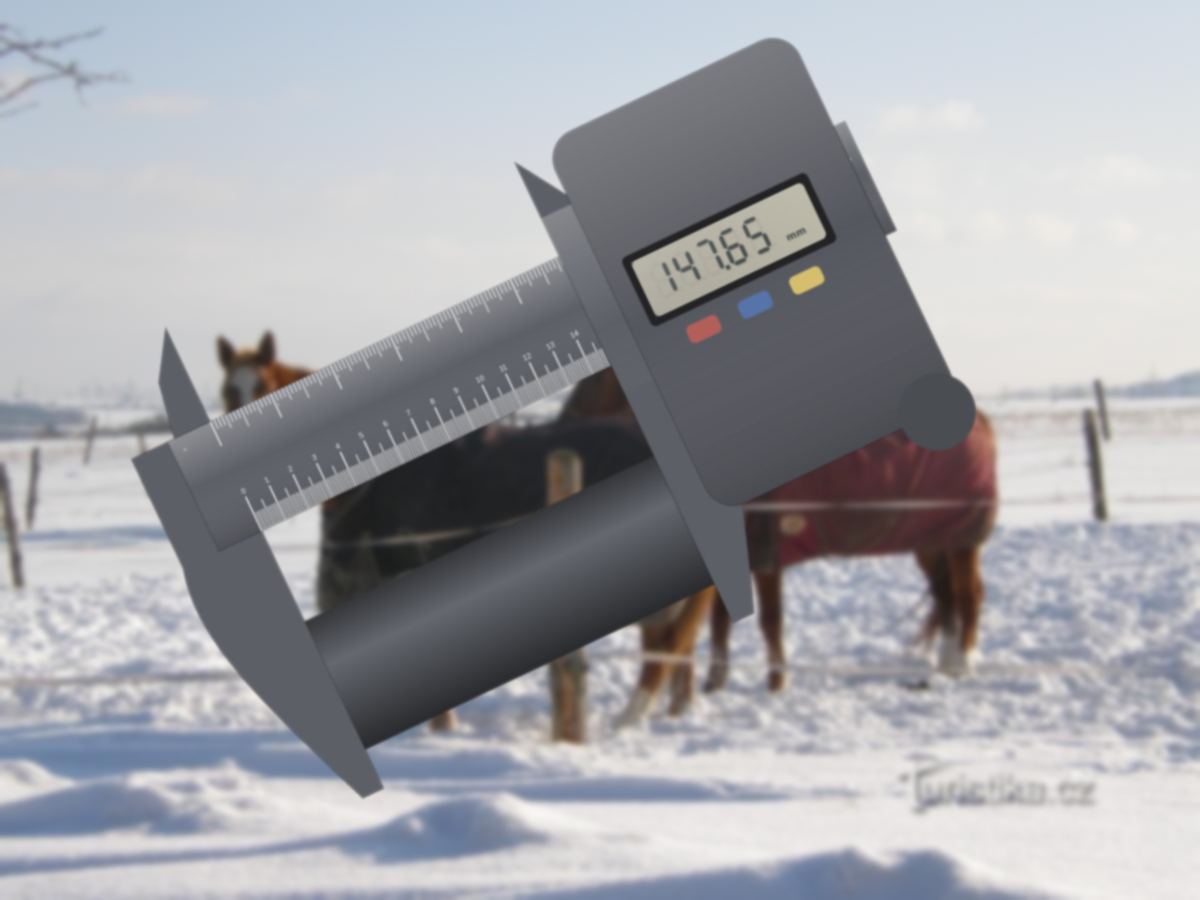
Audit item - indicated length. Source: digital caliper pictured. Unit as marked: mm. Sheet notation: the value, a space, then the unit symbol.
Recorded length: 147.65 mm
